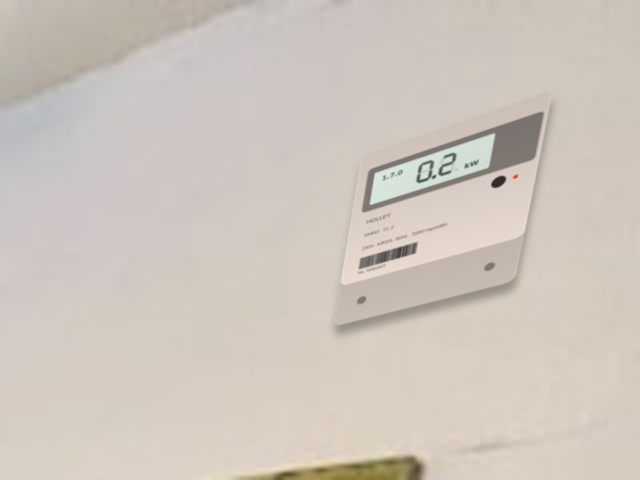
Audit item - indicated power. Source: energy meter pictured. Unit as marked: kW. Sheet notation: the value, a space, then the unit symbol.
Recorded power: 0.2 kW
